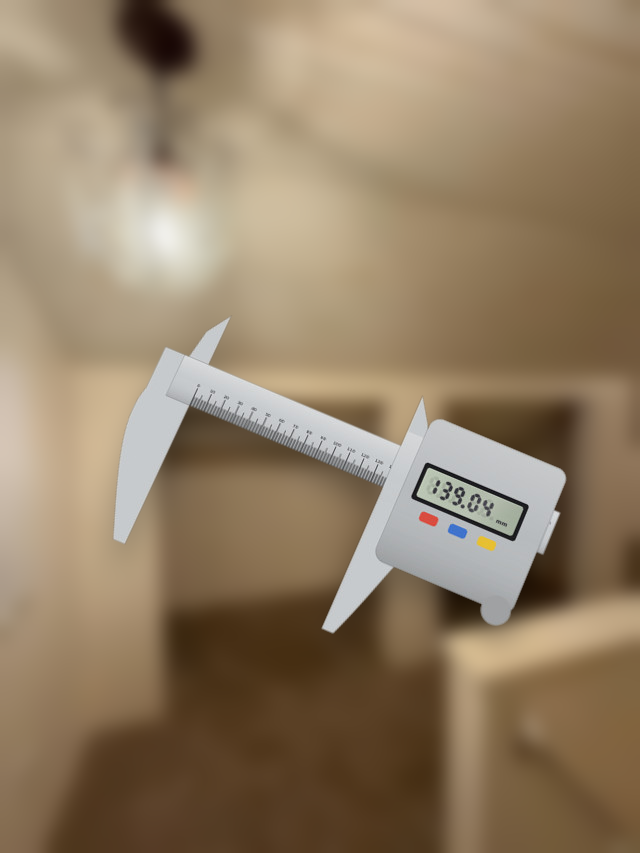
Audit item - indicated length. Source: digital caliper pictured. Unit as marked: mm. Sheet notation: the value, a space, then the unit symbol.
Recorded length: 139.04 mm
